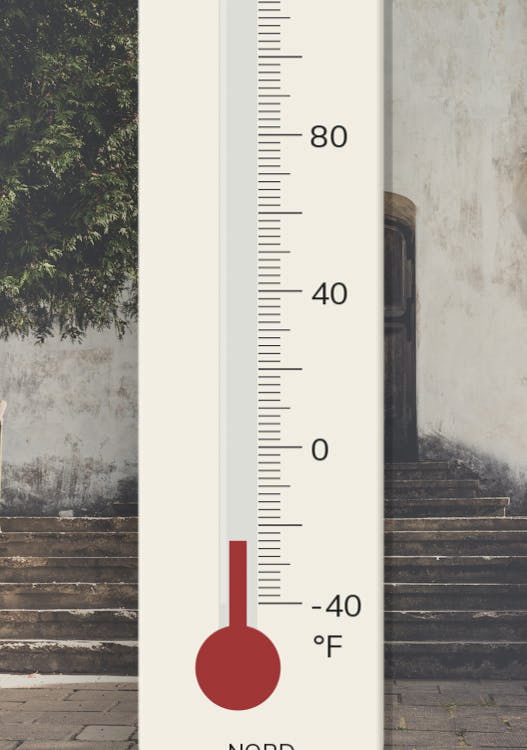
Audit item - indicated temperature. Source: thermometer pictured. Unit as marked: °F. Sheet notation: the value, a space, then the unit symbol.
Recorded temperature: -24 °F
